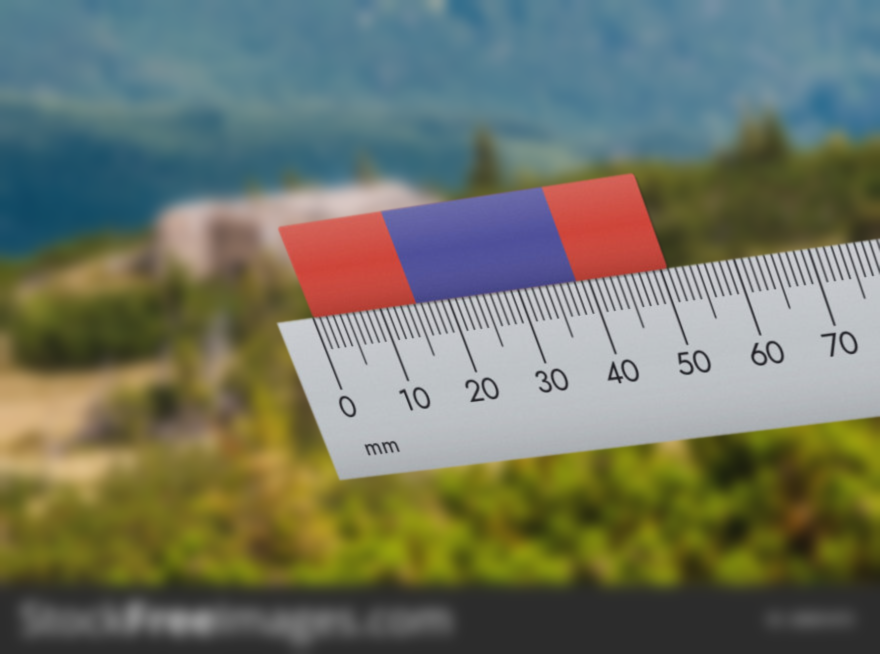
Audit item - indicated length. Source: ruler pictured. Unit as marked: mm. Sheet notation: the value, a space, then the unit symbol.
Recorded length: 51 mm
